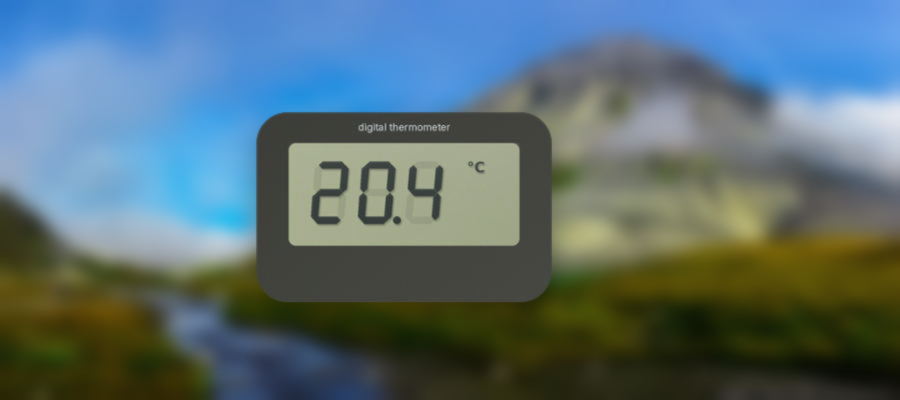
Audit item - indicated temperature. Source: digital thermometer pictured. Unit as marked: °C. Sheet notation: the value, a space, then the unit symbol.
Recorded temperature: 20.4 °C
